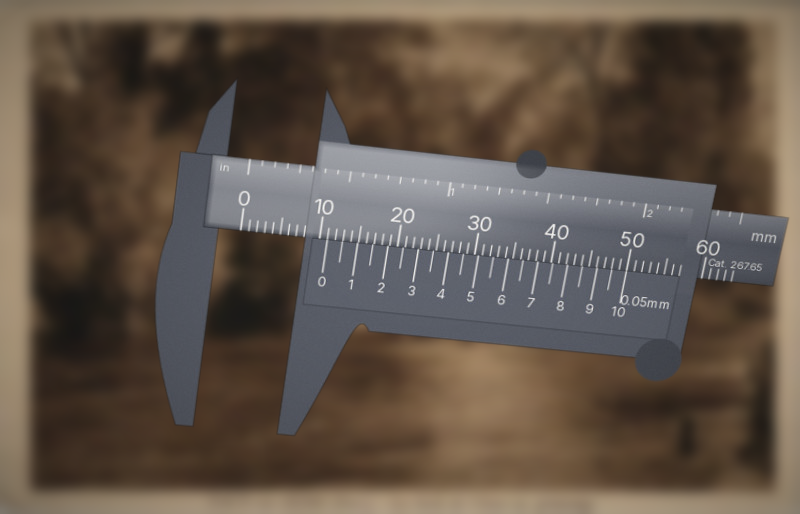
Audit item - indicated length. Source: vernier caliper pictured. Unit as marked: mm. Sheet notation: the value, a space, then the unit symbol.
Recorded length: 11.0 mm
